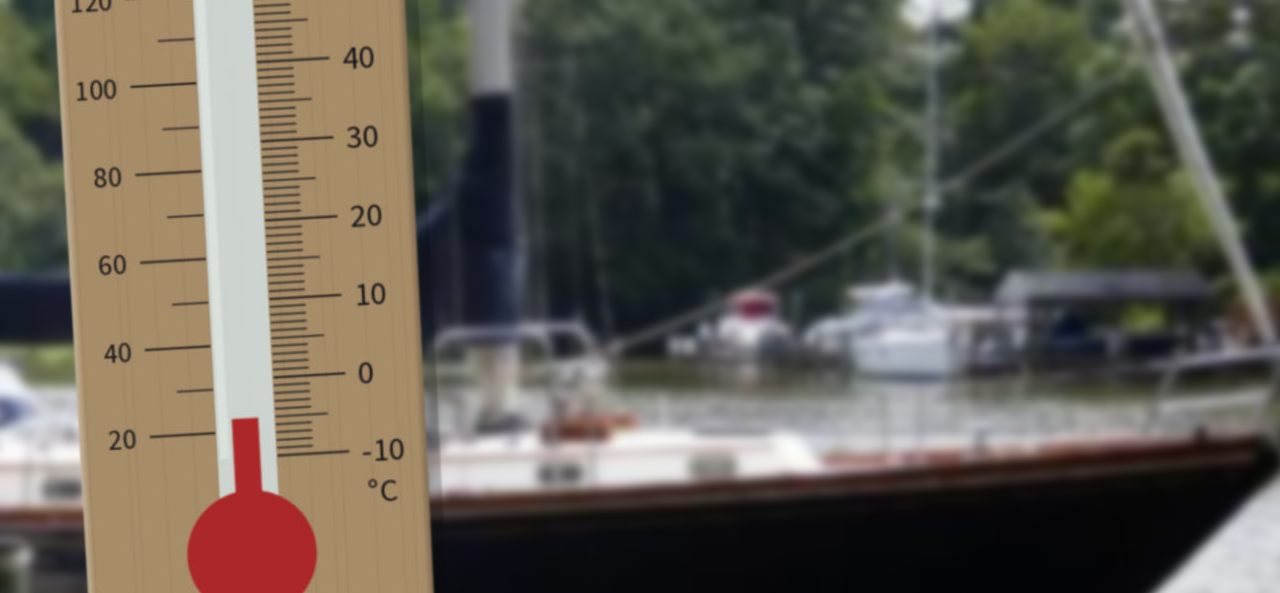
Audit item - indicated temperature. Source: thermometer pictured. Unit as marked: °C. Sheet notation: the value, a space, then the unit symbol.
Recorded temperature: -5 °C
